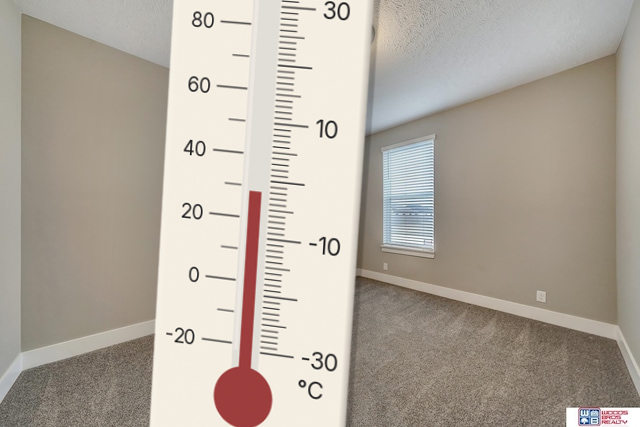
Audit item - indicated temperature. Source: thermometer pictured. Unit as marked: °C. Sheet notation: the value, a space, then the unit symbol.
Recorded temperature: -2 °C
